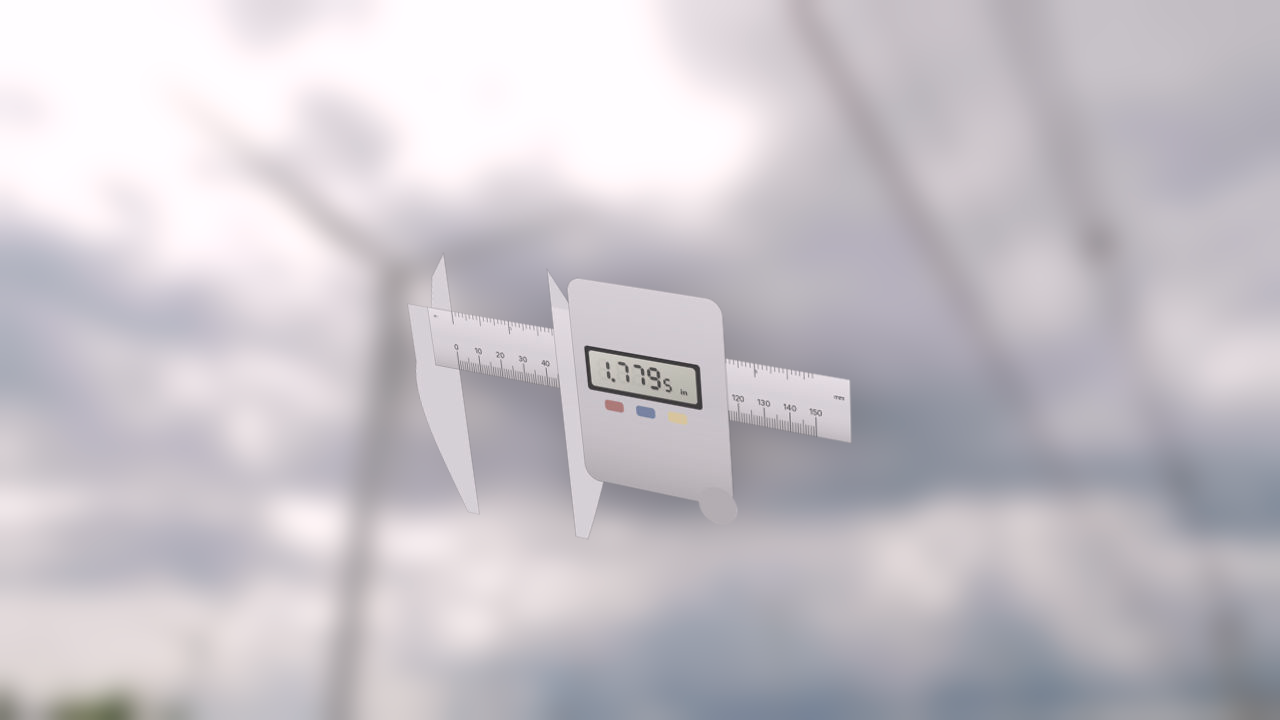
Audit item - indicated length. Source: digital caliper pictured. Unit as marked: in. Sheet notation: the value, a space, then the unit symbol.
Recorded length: 1.7795 in
